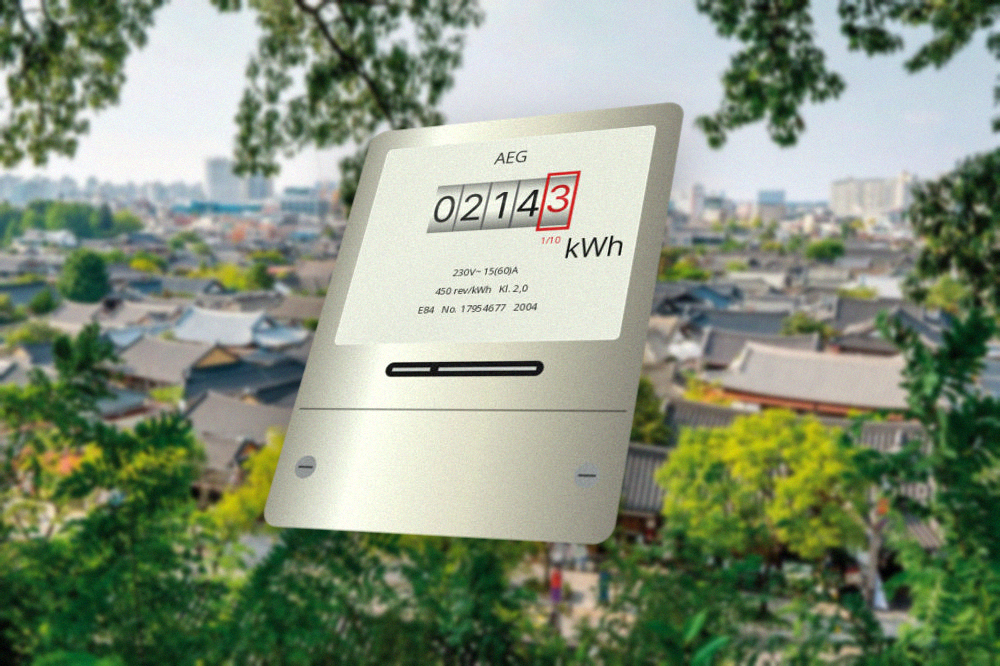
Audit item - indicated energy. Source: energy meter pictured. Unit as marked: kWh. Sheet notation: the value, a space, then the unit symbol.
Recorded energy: 214.3 kWh
